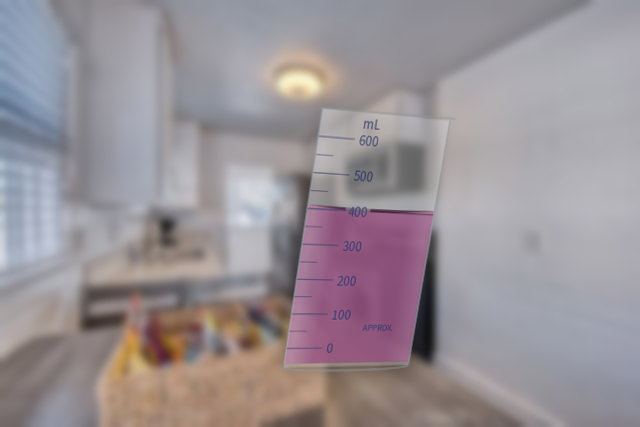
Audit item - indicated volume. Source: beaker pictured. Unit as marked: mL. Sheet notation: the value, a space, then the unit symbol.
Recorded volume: 400 mL
